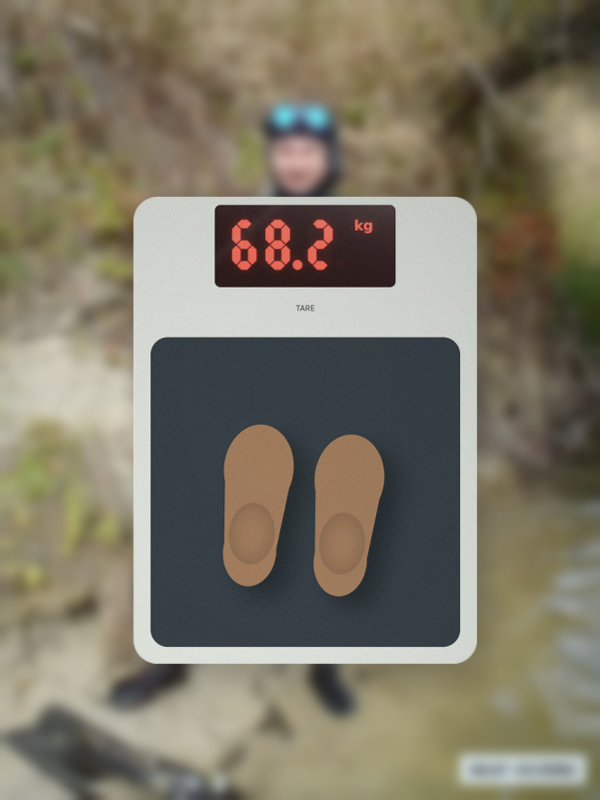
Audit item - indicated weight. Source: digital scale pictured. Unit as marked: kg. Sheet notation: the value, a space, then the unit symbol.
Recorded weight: 68.2 kg
